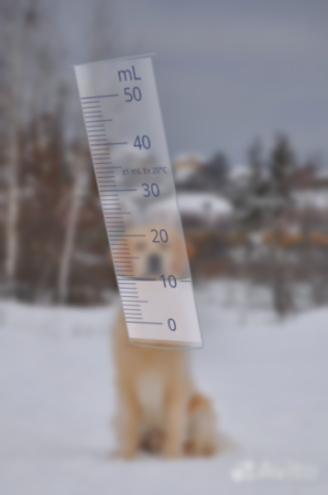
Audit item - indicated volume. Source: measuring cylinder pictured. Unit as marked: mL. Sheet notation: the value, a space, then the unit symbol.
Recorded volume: 10 mL
